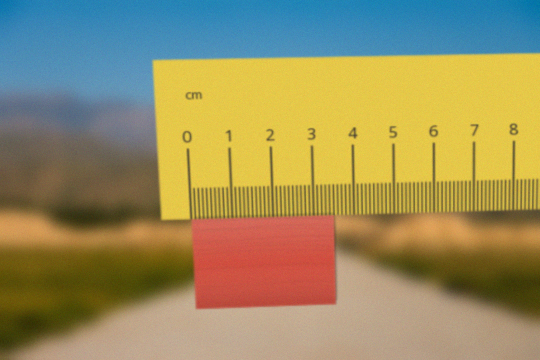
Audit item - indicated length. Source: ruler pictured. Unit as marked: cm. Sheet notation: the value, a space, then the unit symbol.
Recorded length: 3.5 cm
